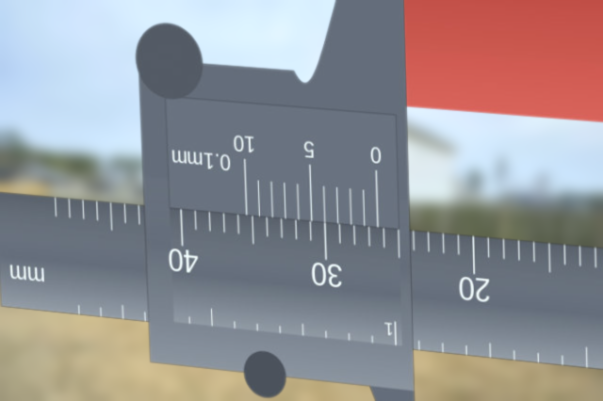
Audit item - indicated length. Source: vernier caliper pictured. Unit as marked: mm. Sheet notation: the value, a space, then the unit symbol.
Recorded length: 26.4 mm
